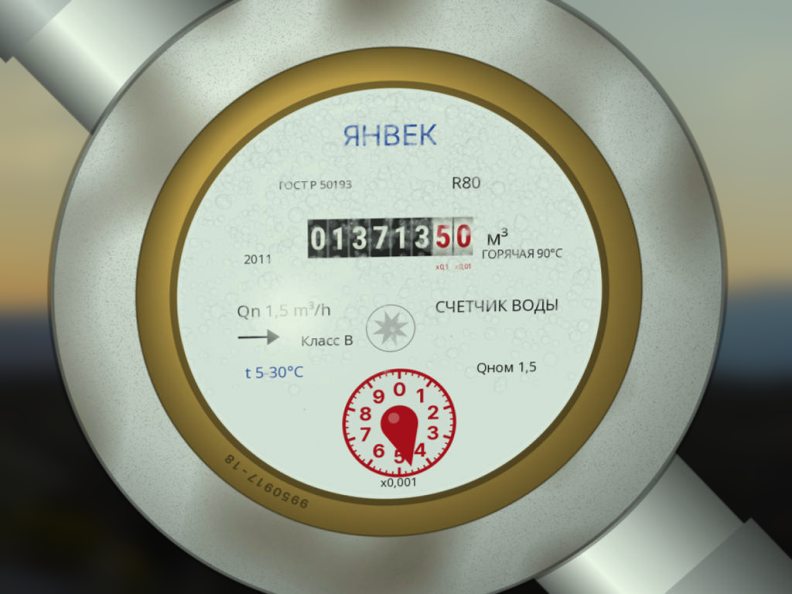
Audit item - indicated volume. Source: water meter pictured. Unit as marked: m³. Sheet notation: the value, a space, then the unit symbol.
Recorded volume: 13713.504 m³
